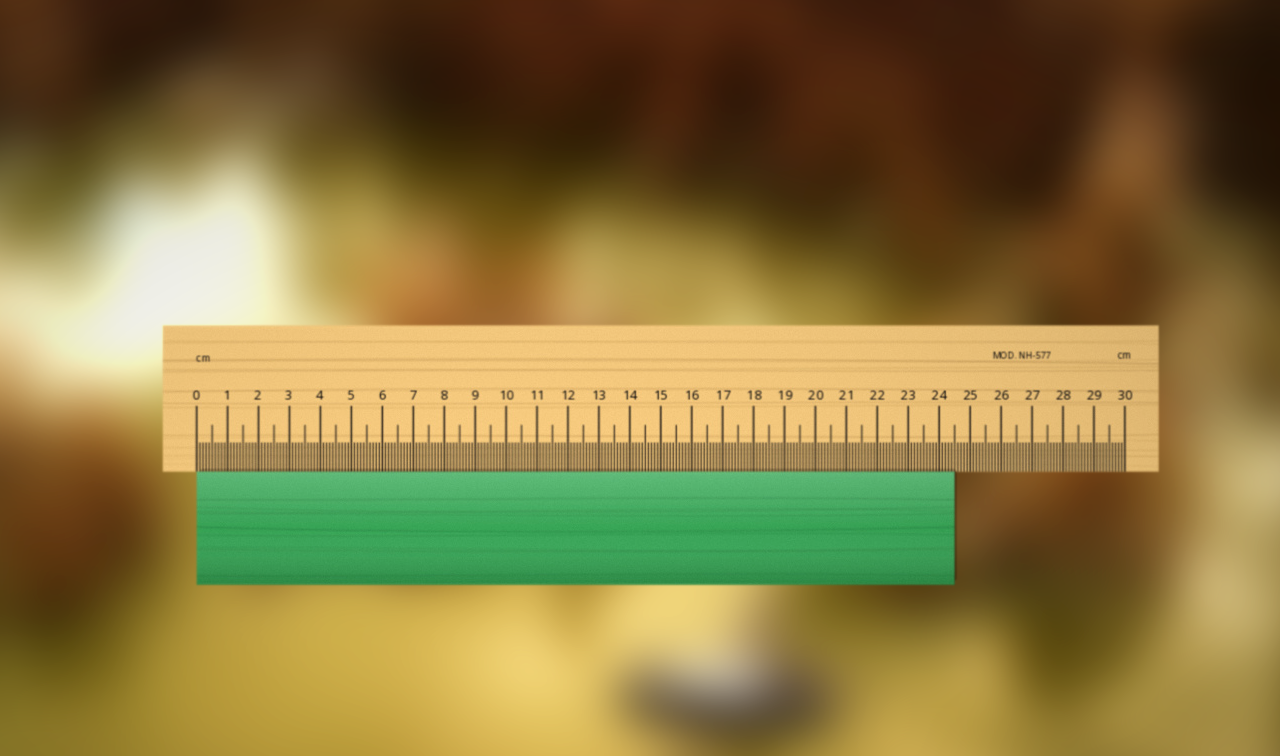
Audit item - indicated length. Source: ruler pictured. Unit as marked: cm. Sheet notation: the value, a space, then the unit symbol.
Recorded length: 24.5 cm
